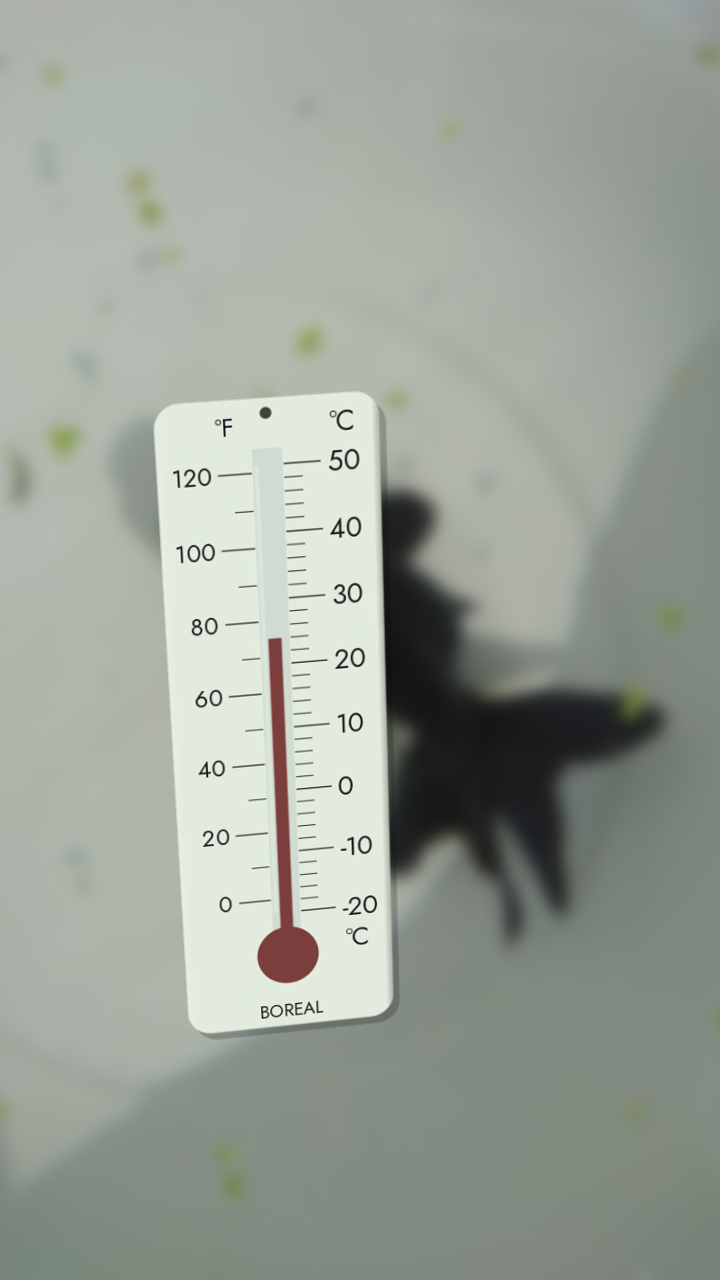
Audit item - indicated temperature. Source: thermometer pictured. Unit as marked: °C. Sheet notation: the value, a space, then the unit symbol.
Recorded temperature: 24 °C
